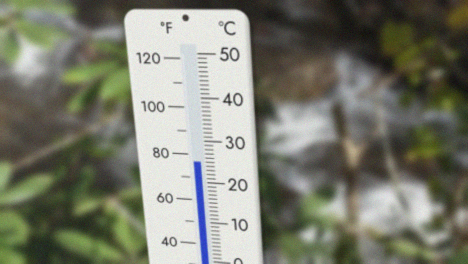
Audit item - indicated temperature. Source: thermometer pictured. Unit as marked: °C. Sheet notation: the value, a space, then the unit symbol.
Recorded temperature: 25 °C
